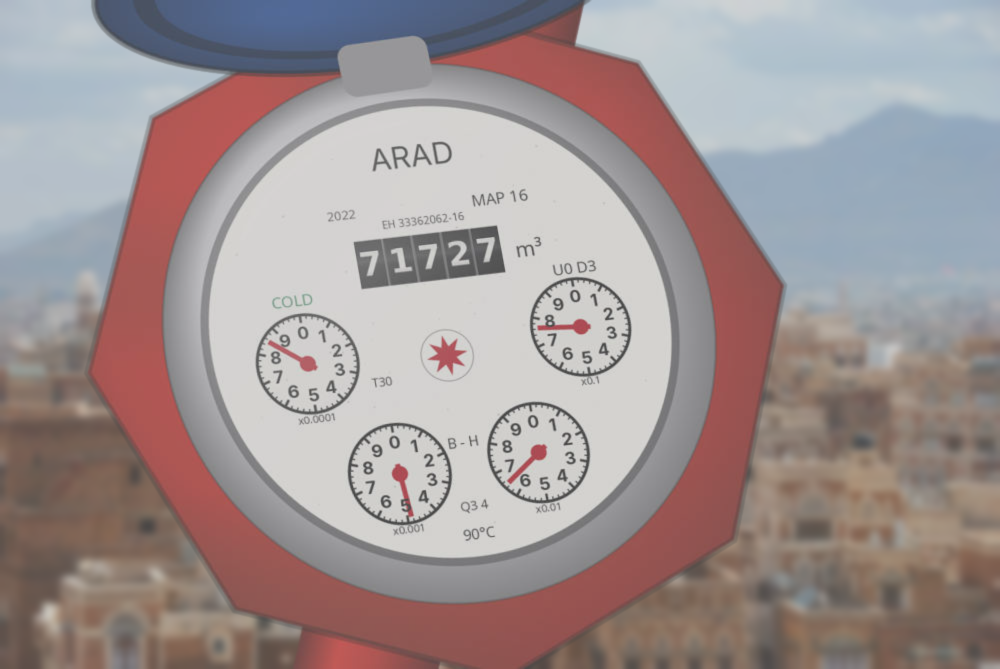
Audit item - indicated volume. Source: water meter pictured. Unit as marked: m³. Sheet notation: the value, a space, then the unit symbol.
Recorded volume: 71727.7648 m³
